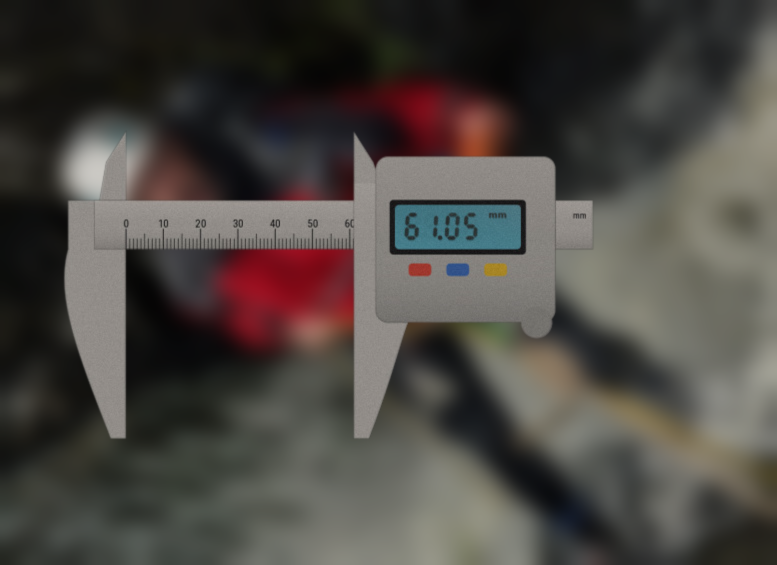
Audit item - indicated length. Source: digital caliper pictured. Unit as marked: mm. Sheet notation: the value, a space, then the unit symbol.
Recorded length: 61.05 mm
